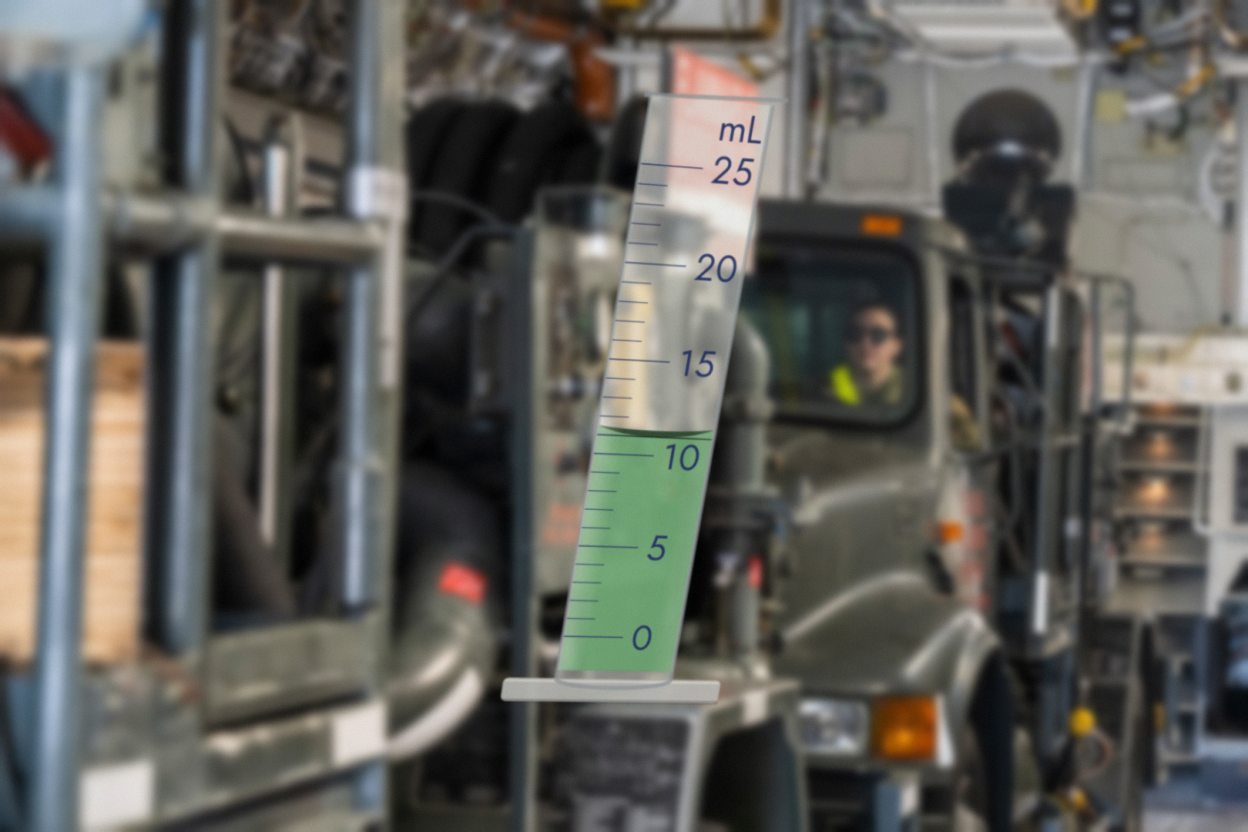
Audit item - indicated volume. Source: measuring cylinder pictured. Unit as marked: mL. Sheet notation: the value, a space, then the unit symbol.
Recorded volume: 11 mL
